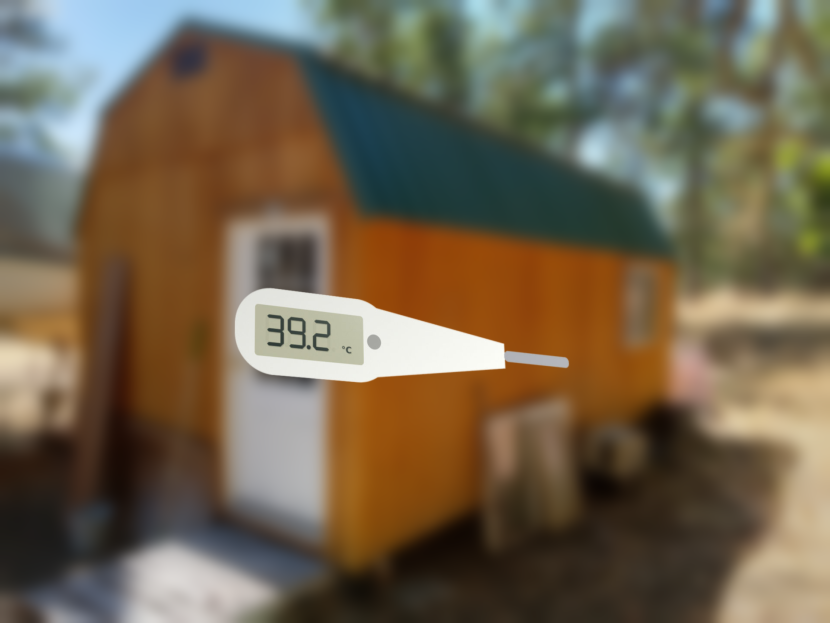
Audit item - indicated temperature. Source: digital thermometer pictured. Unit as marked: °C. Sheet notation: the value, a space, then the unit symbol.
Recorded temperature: 39.2 °C
